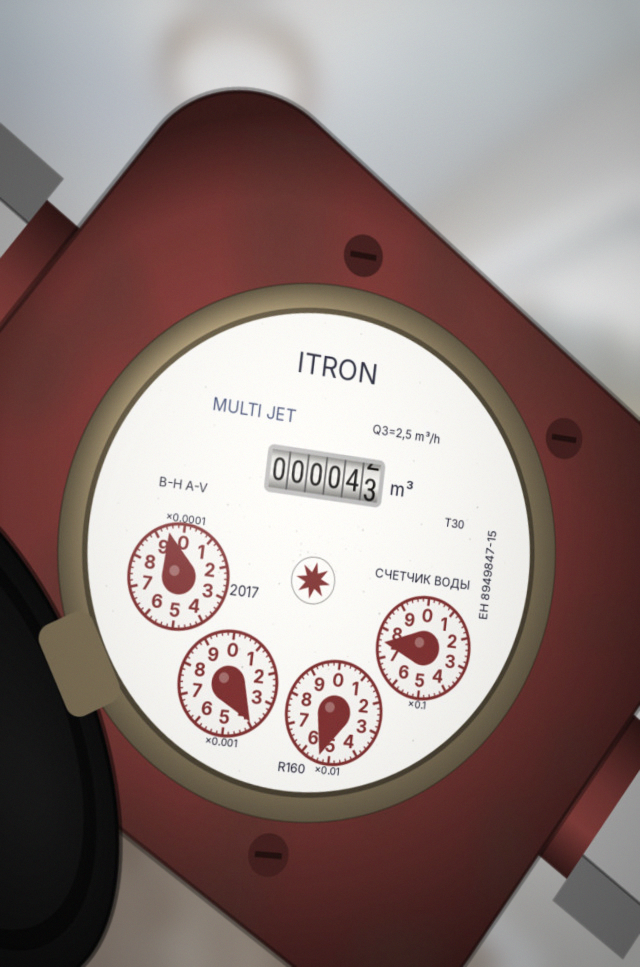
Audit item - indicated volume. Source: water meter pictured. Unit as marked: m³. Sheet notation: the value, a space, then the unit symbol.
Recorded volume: 42.7539 m³
